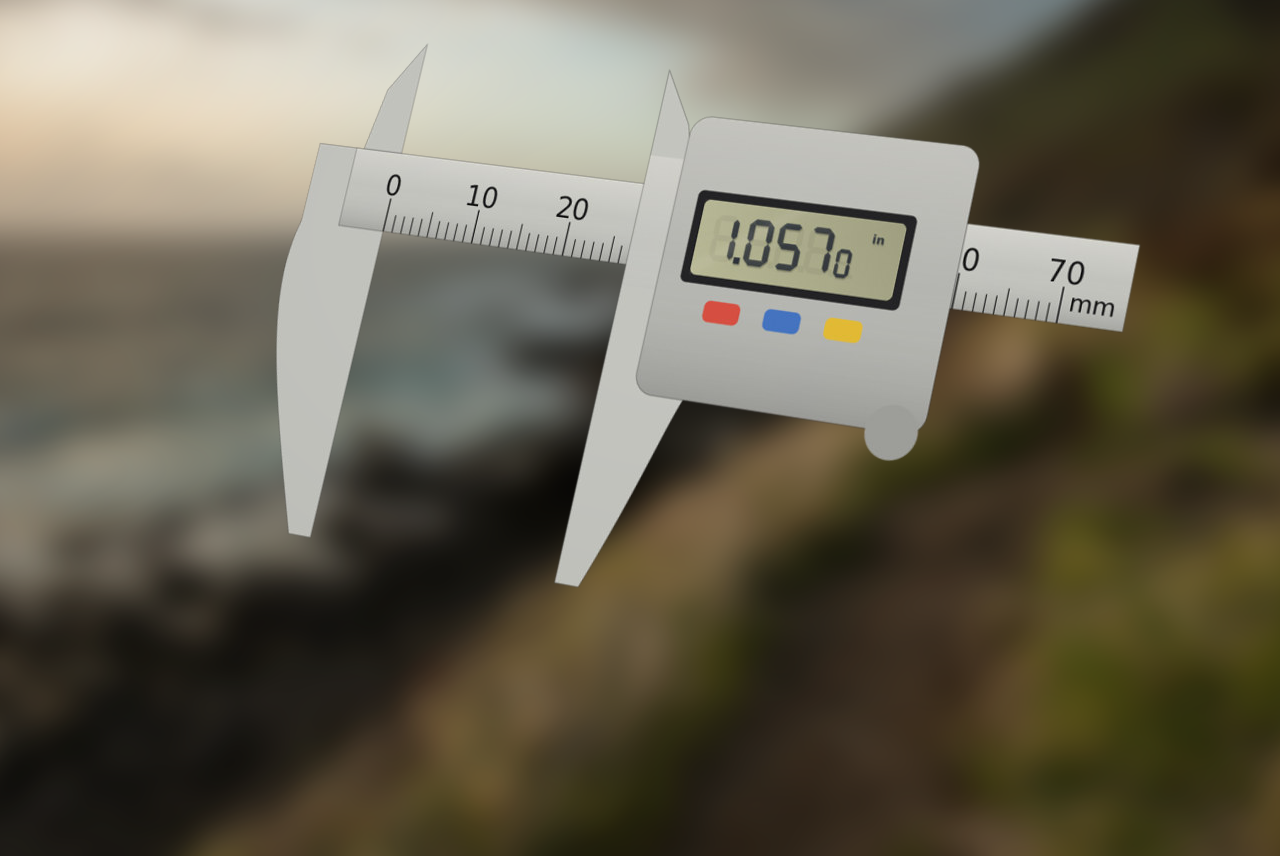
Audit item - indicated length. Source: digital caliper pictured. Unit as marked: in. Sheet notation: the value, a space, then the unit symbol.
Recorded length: 1.0570 in
